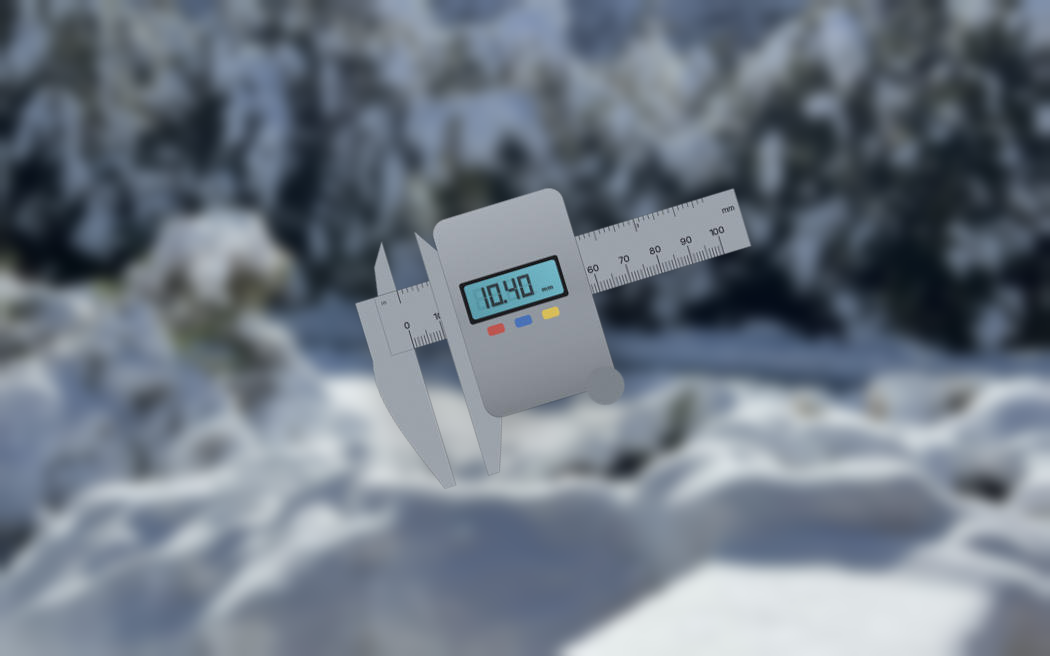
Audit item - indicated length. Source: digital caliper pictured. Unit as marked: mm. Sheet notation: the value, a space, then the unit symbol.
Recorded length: 10.40 mm
